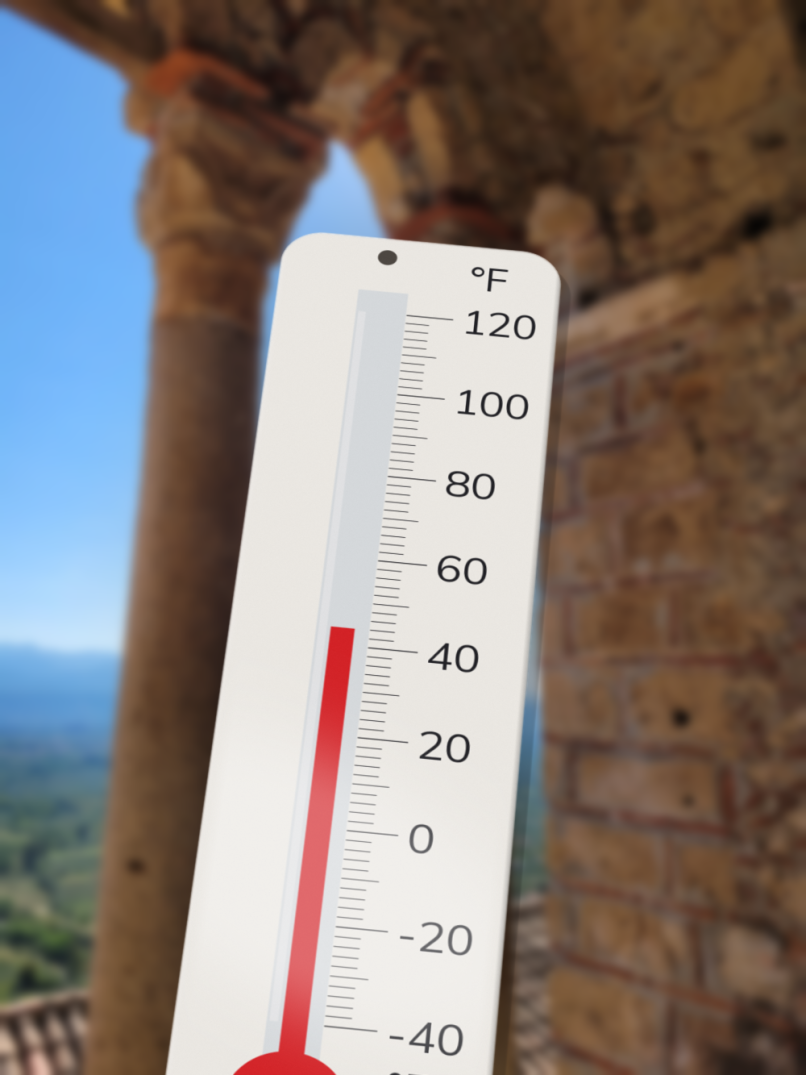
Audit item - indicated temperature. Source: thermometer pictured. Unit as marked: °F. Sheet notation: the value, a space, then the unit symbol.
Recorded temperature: 44 °F
